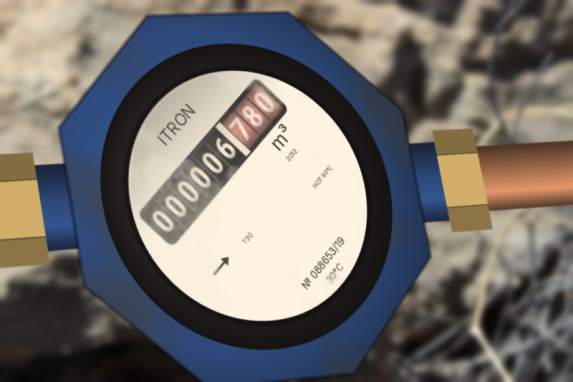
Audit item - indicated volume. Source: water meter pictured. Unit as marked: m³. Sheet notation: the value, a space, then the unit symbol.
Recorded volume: 6.780 m³
